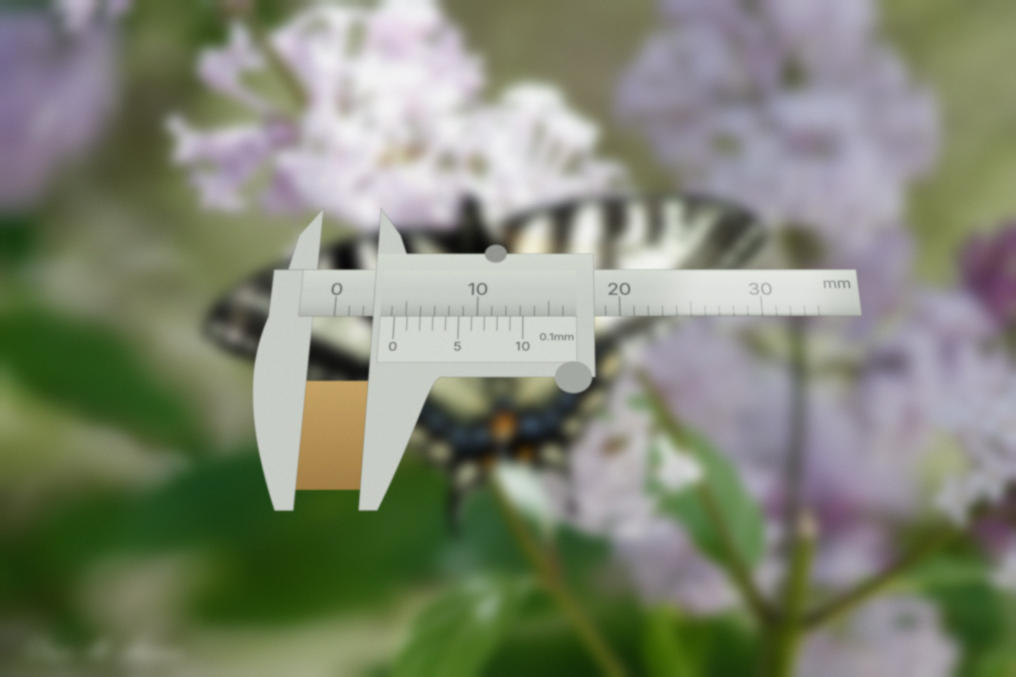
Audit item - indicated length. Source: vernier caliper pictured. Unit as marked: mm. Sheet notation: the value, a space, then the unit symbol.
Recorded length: 4.2 mm
